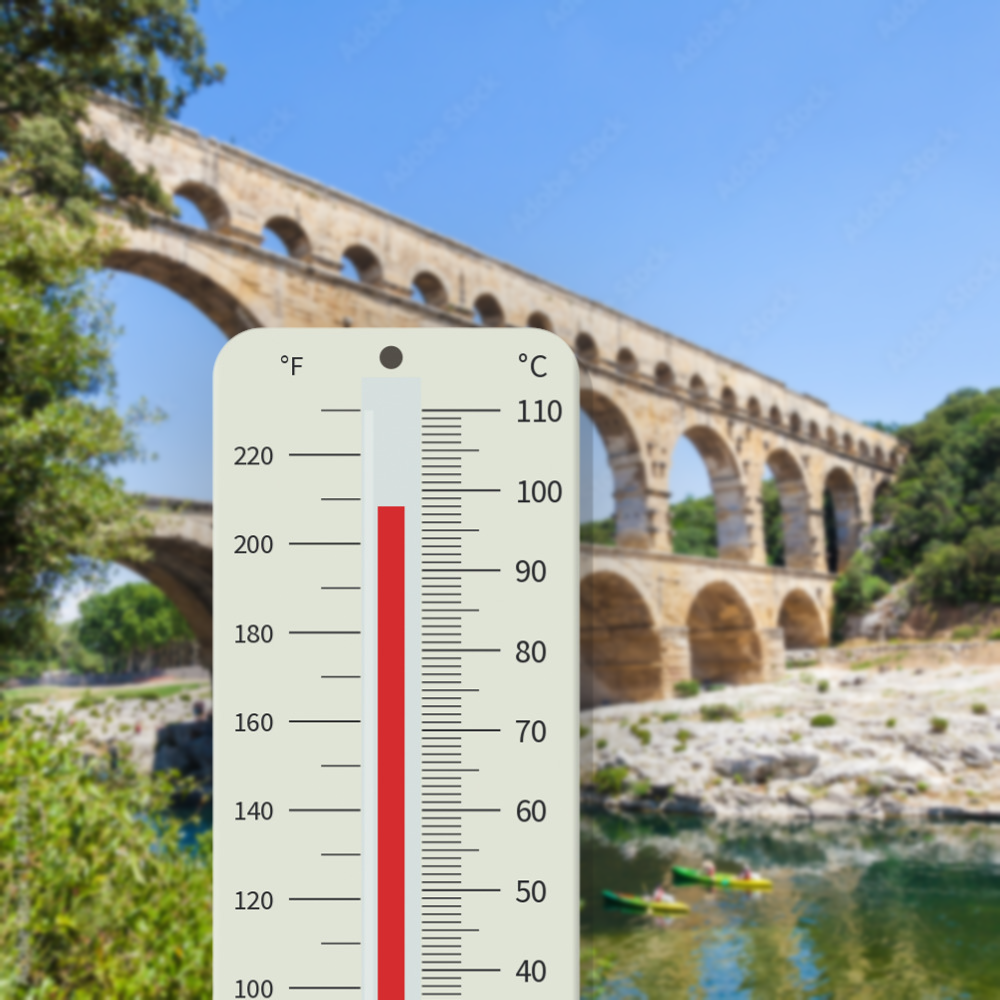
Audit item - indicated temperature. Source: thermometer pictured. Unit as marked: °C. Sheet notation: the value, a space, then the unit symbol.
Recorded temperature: 98 °C
